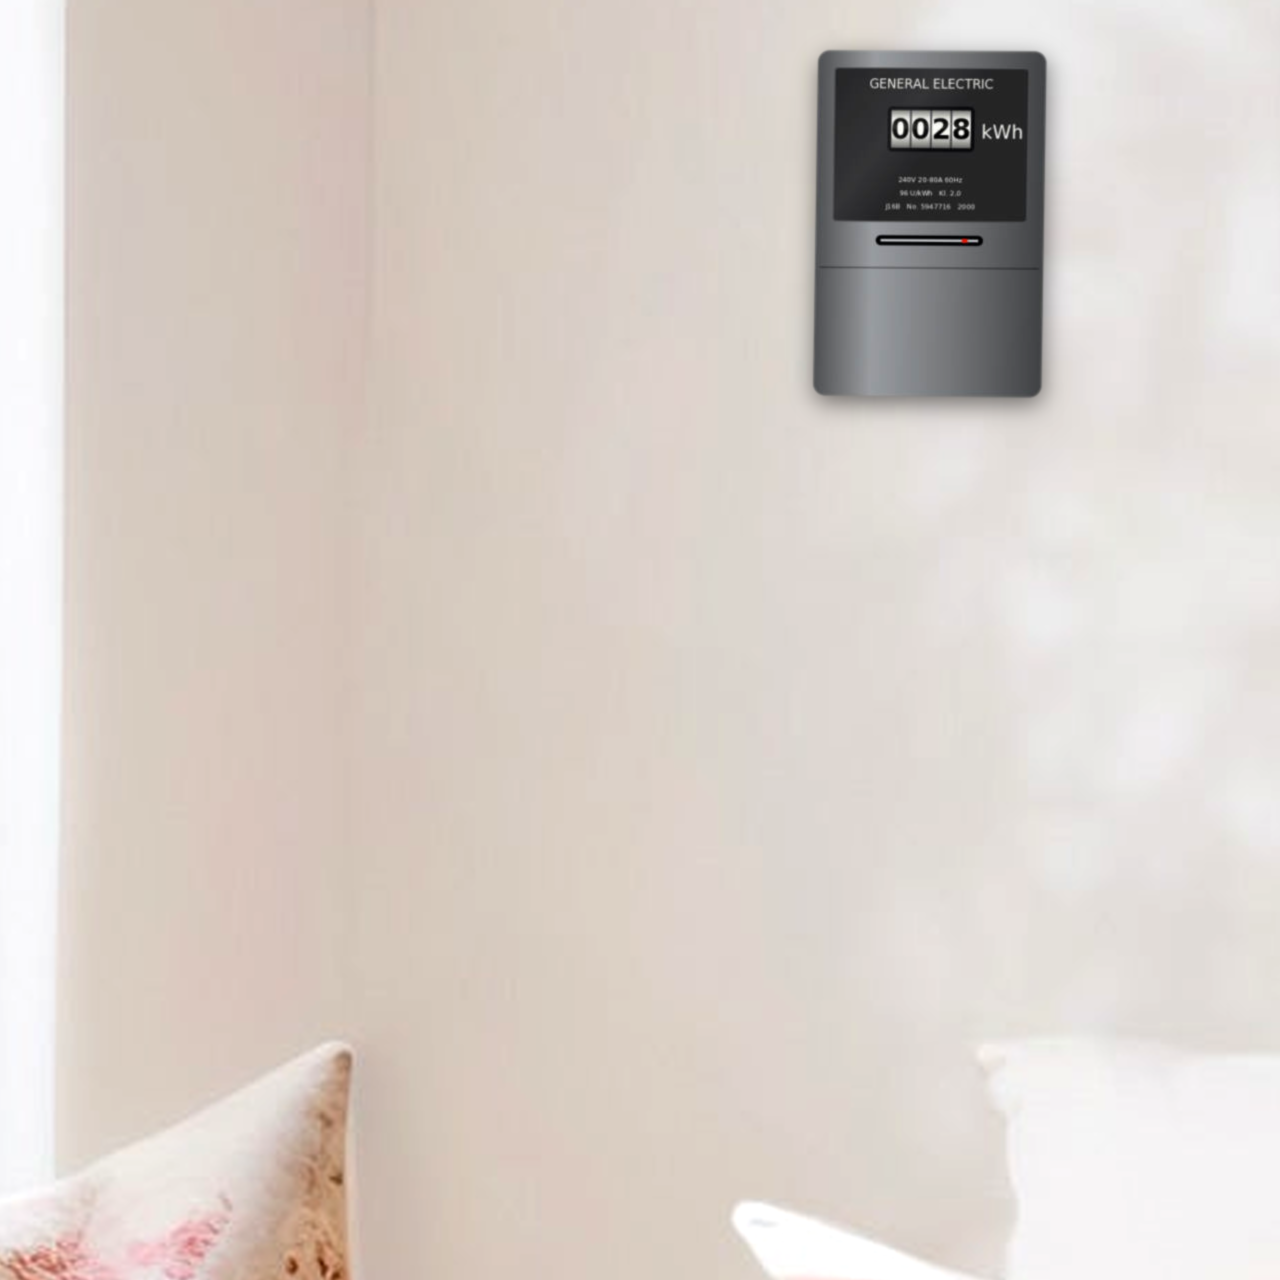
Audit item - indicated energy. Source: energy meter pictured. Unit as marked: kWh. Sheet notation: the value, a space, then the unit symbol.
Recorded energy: 28 kWh
